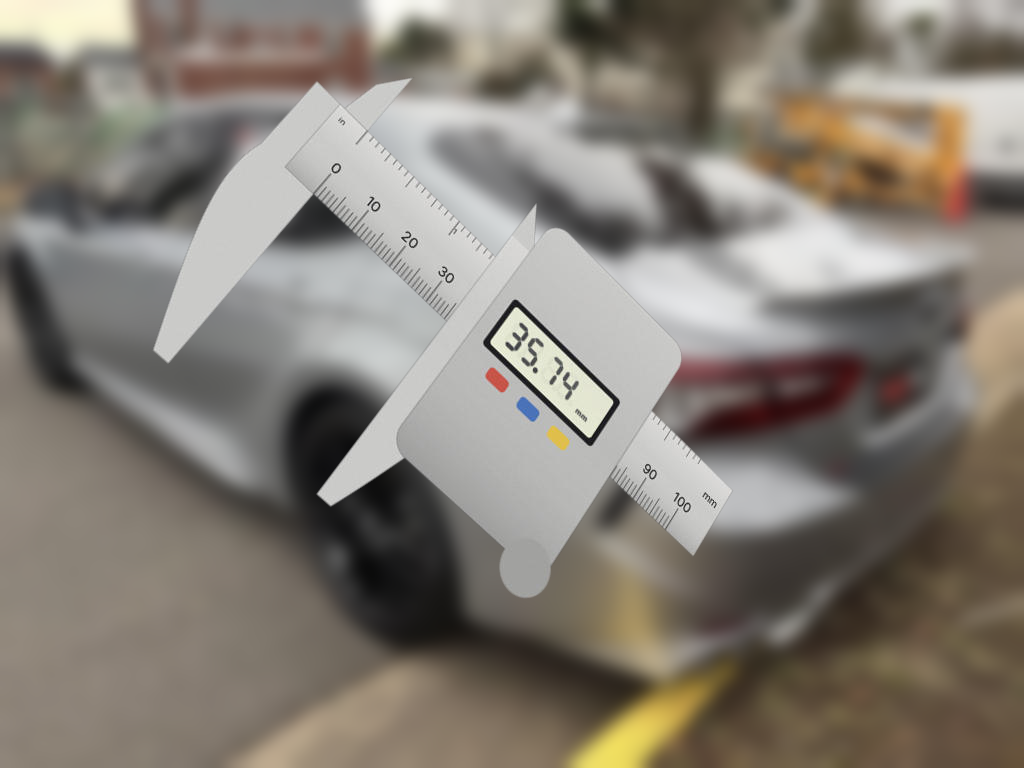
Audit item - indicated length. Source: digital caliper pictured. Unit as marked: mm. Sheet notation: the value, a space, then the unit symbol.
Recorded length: 35.74 mm
